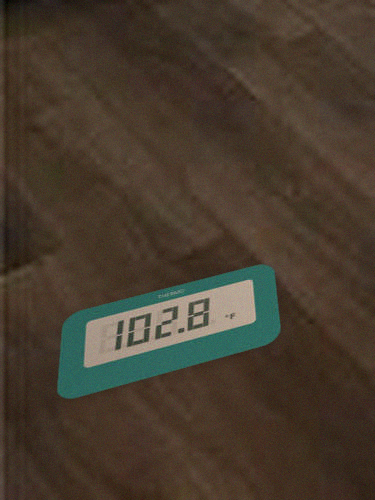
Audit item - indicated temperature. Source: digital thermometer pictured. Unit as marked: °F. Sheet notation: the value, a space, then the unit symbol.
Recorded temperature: 102.8 °F
